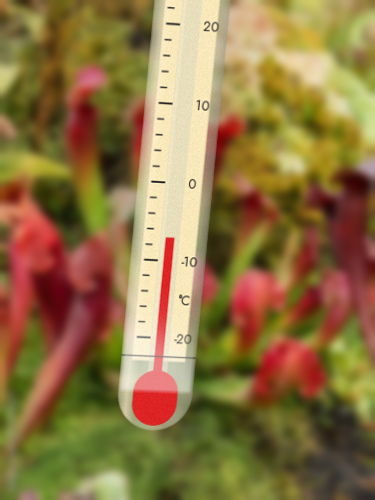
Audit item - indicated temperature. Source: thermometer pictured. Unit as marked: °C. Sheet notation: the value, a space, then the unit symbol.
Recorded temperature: -7 °C
